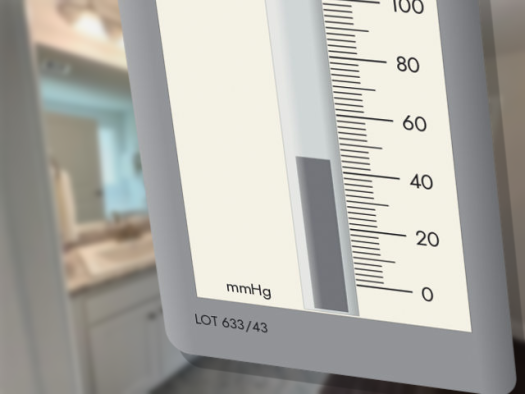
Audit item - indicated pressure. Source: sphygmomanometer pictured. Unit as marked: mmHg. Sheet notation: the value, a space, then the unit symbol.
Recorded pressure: 44 mmHg
